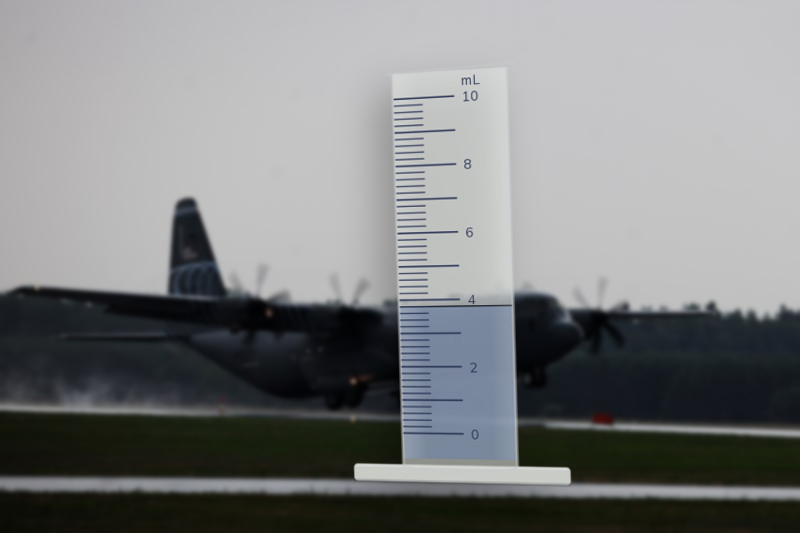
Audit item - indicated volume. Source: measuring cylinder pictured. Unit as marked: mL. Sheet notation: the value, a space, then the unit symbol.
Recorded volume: 3.8 mL
